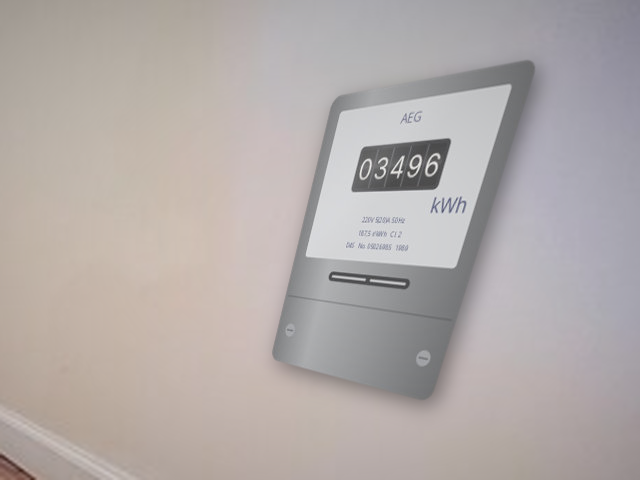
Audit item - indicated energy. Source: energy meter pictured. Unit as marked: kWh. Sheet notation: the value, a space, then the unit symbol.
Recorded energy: 3496 kWh
